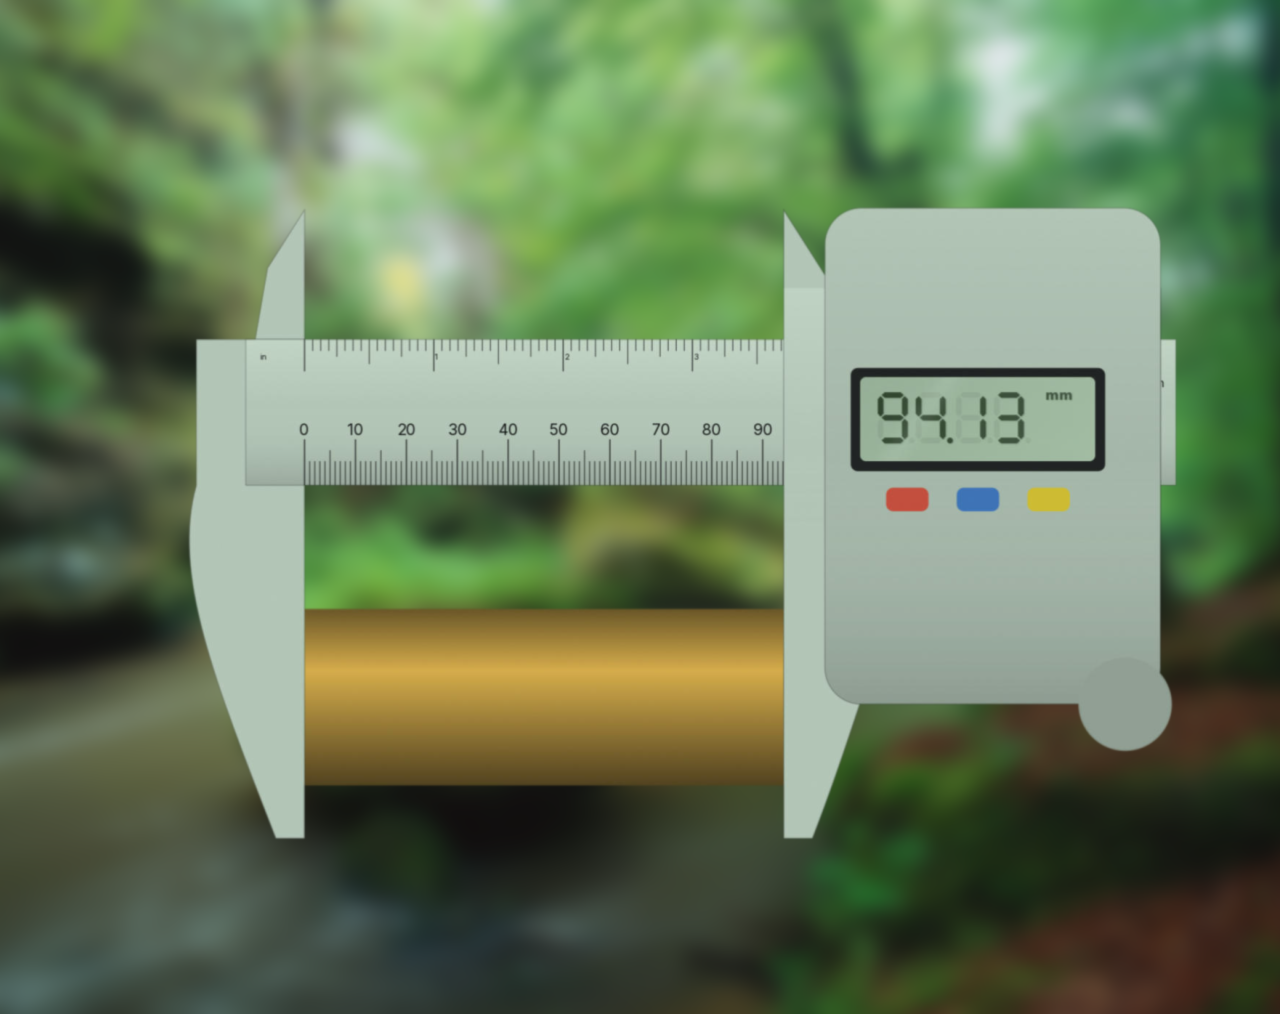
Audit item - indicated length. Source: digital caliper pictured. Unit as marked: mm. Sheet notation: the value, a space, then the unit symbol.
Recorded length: 94.13 mm
